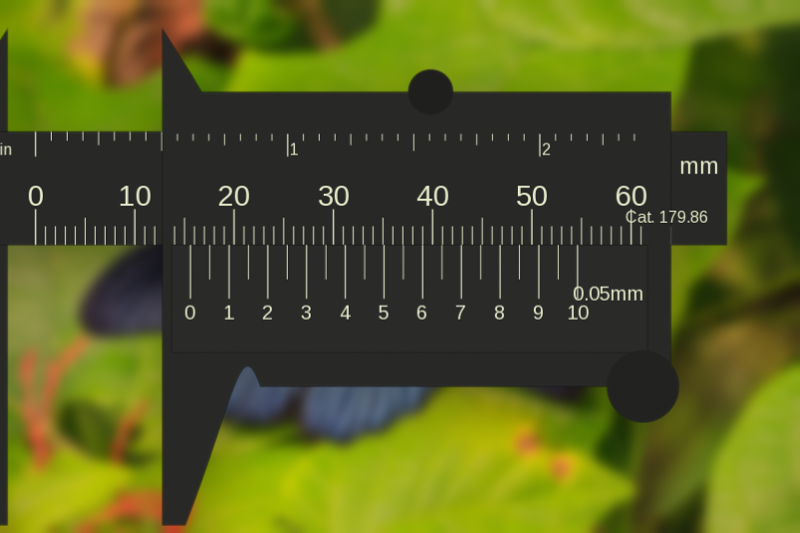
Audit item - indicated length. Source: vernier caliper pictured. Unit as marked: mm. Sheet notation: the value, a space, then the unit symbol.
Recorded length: 15.6 mm
